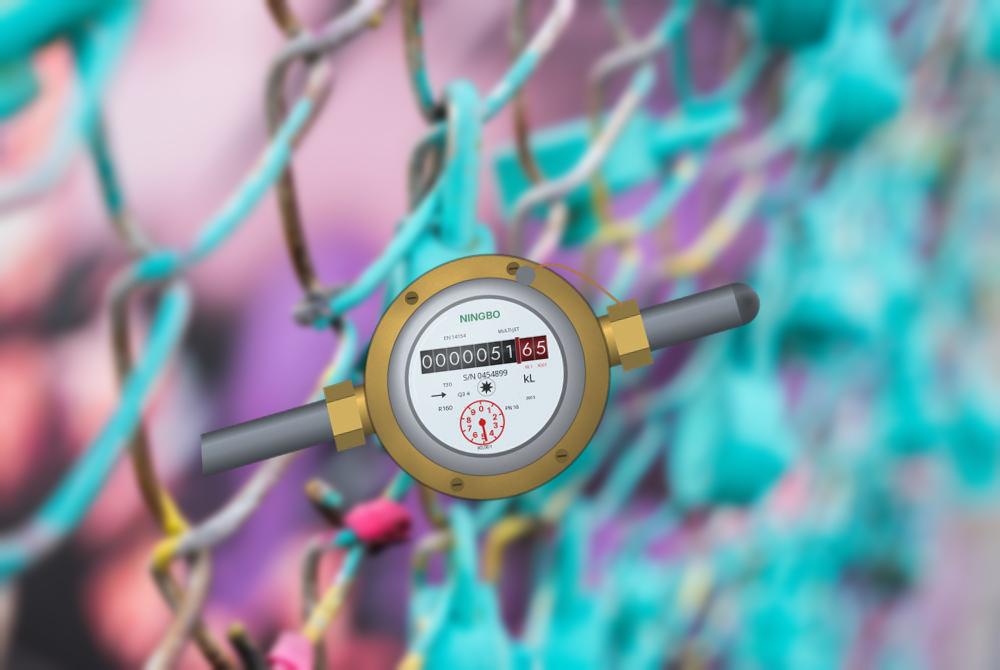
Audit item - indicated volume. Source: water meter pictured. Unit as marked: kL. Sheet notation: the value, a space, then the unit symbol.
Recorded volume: 51.654 kL
